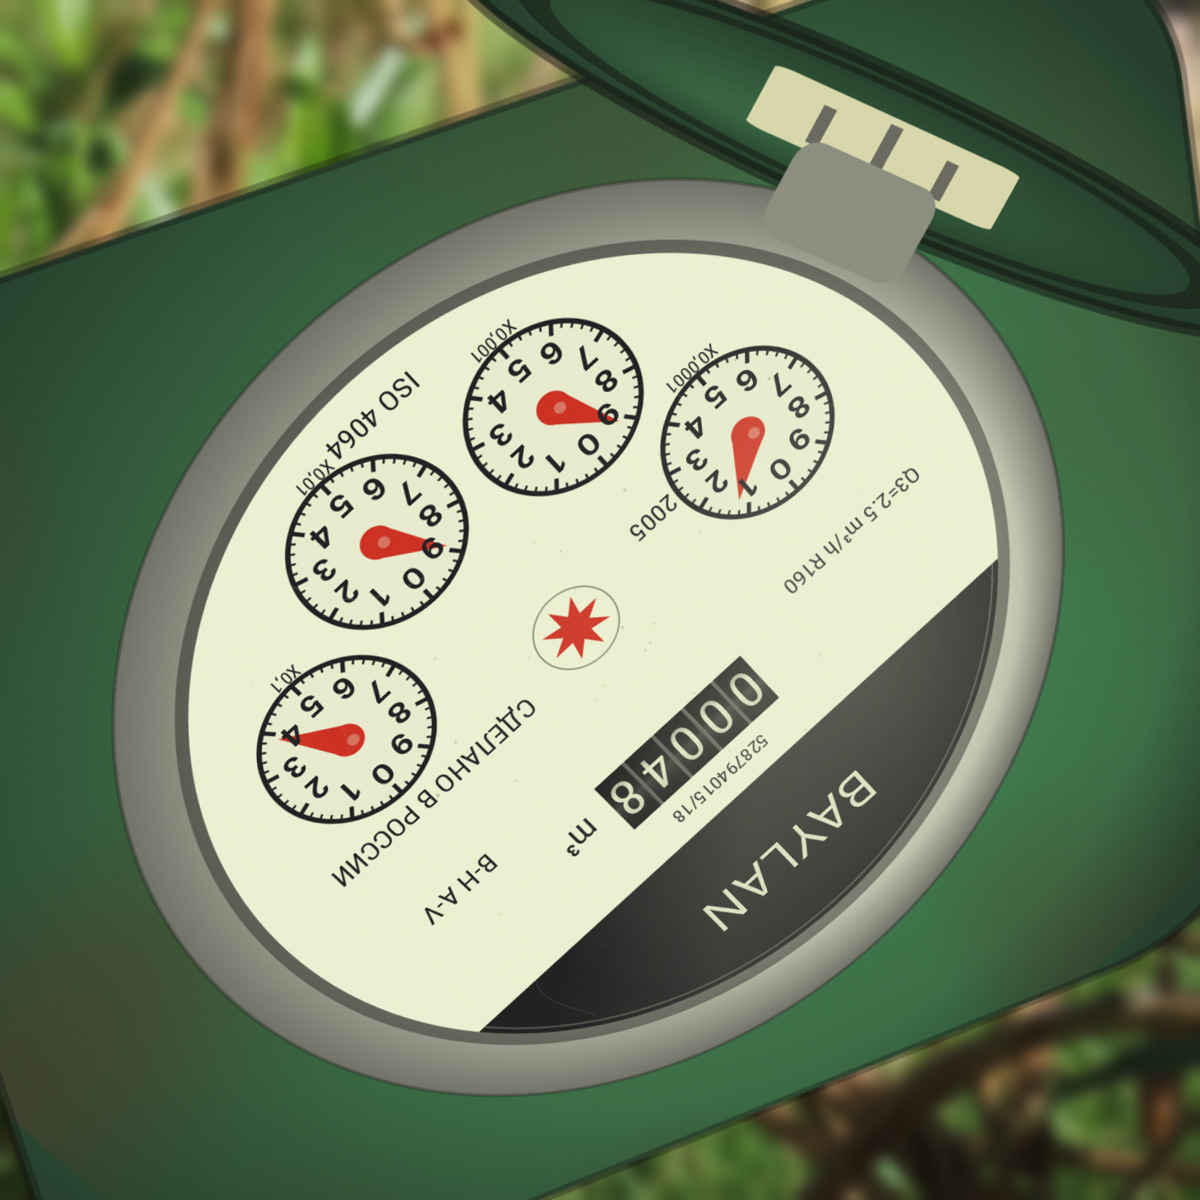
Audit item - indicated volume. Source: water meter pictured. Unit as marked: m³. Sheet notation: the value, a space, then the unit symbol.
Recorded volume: 48.3891 m³
